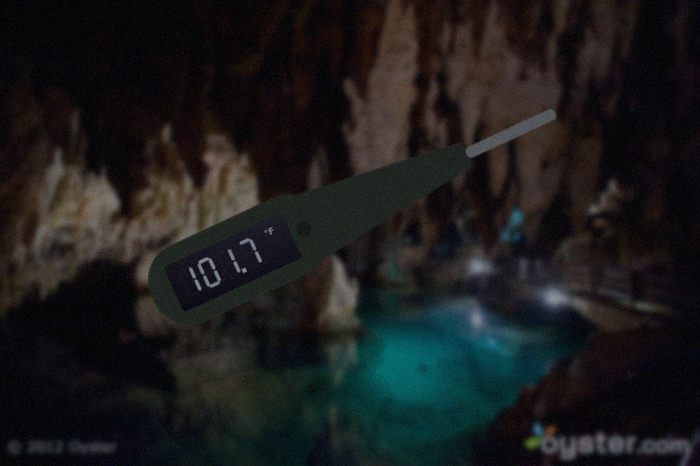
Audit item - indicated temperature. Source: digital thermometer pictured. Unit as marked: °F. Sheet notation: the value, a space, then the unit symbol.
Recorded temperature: 101.7 °F
